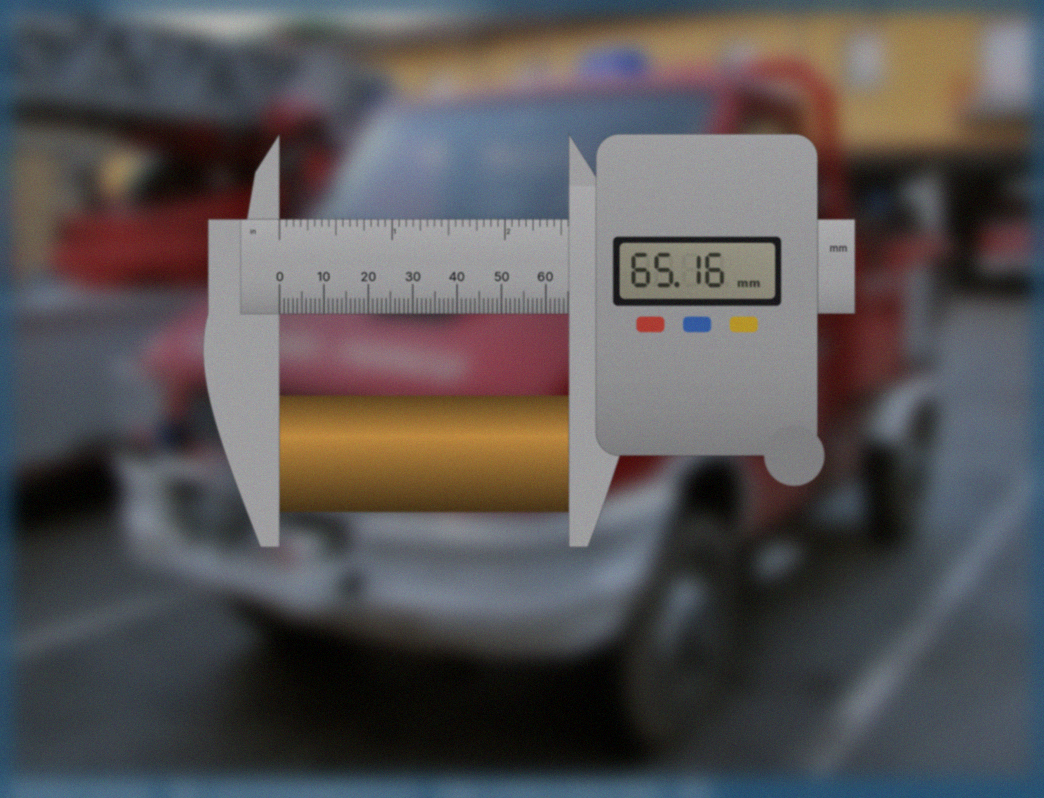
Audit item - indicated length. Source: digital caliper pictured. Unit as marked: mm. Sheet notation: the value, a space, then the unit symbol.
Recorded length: 65.16 mm
